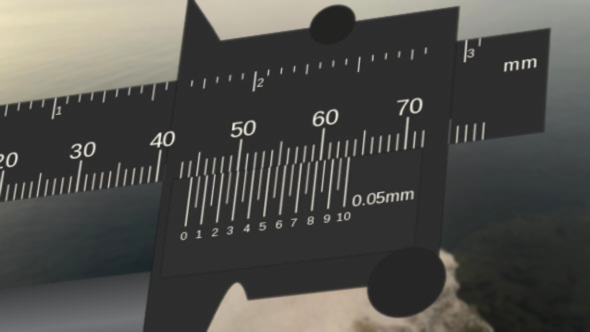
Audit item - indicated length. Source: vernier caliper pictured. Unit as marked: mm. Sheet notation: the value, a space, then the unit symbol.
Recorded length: 44.4 mm
